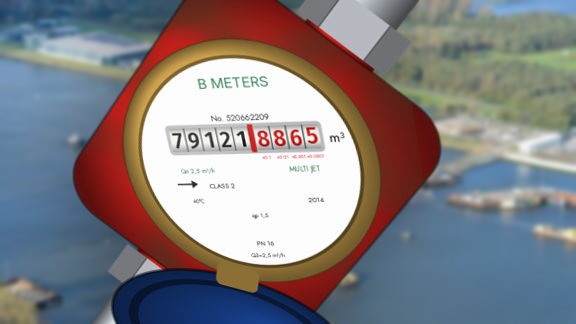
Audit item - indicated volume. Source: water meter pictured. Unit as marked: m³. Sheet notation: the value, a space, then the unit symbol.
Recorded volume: 79121.8865 m³
